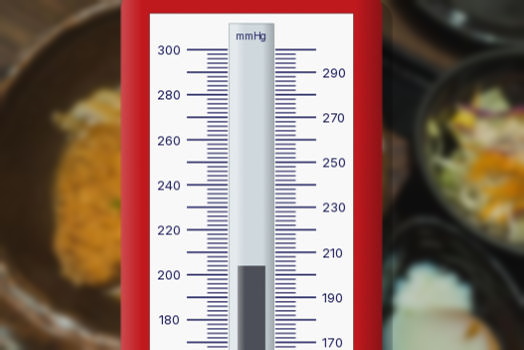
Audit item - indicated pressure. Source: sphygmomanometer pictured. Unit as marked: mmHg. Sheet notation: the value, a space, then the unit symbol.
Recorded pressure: 204 mmHg
